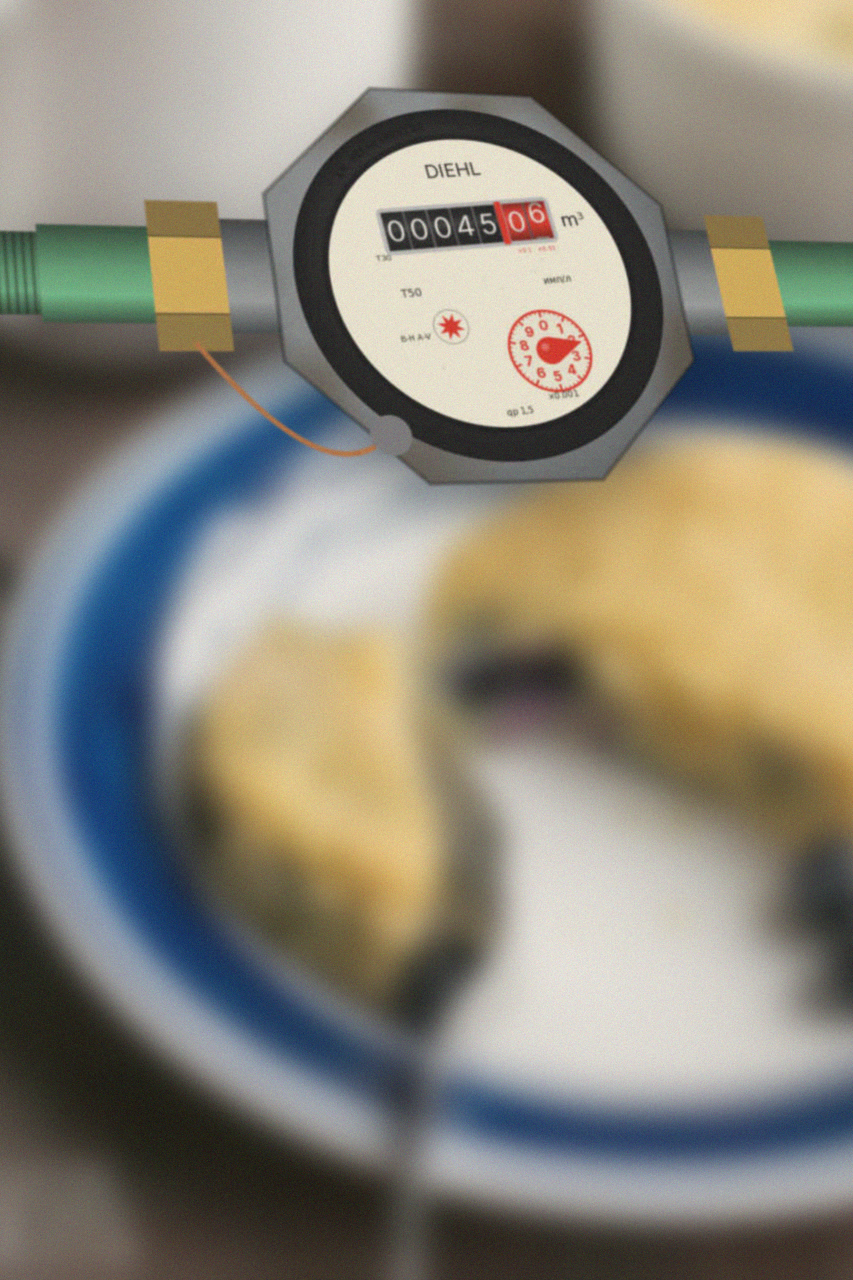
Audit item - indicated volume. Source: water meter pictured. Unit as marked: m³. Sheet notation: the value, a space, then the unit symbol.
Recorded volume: 45.062 m³
